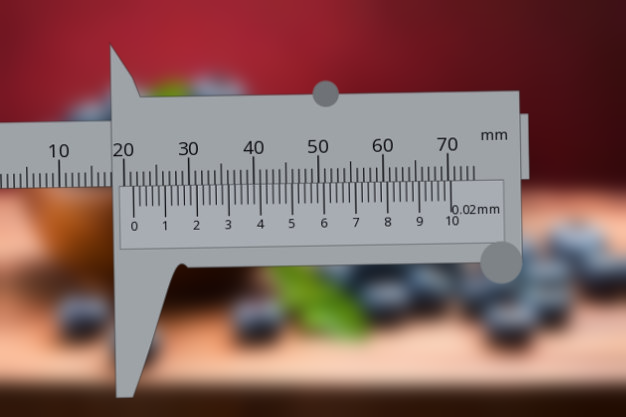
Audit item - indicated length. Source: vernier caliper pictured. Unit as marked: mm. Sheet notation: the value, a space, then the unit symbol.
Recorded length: 21.4 mm
